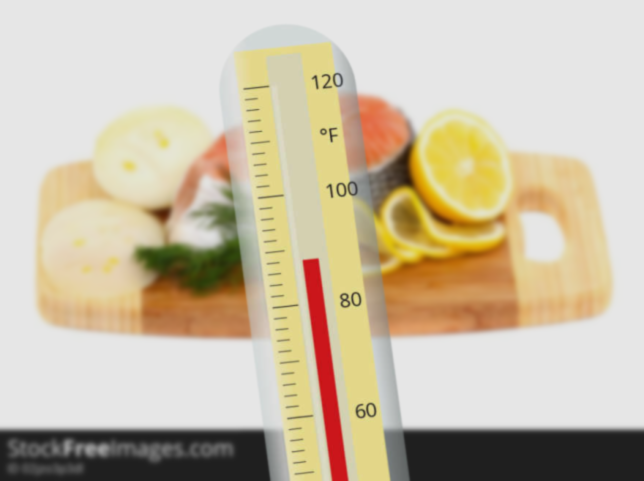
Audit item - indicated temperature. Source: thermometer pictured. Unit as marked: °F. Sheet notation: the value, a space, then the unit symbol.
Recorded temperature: 88 °F
